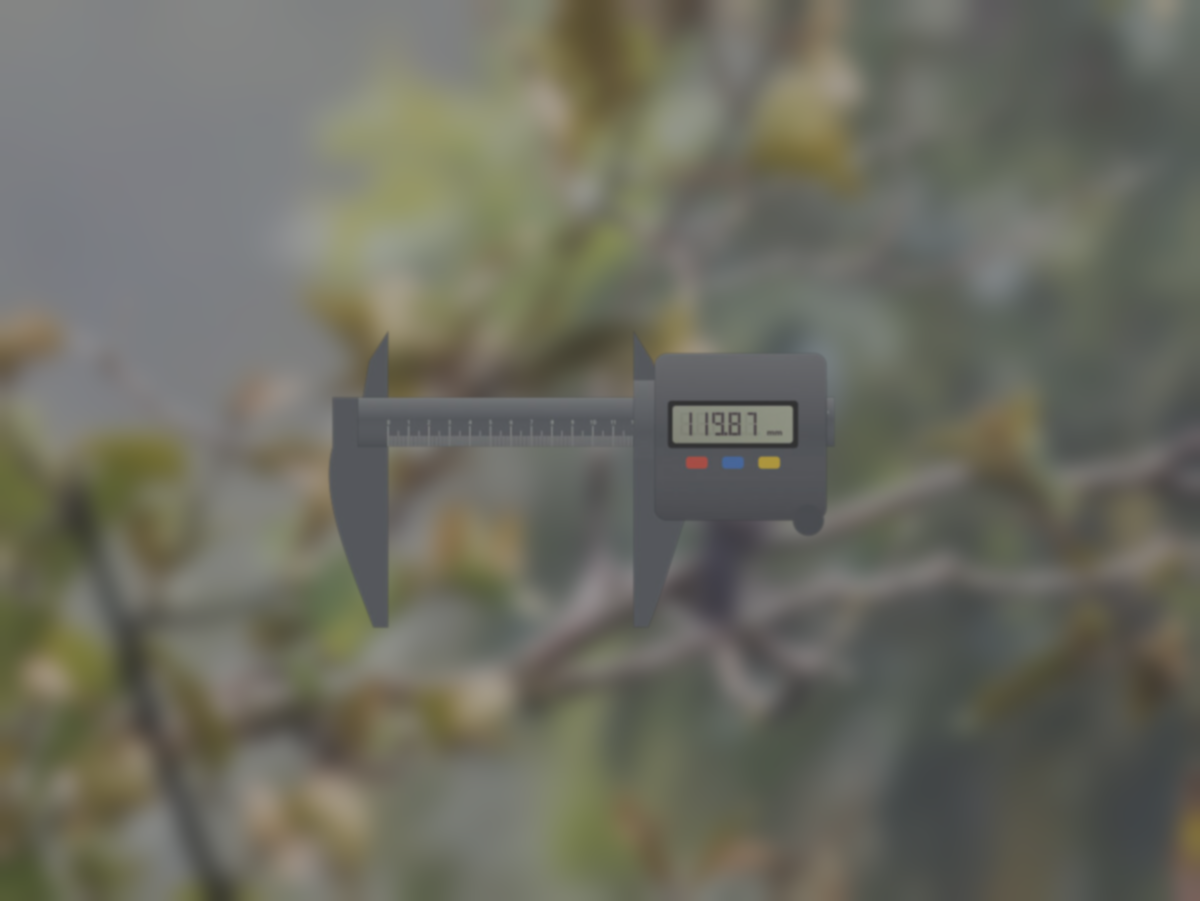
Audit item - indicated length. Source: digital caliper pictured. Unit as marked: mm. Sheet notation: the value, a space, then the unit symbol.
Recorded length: 119.87 mm
